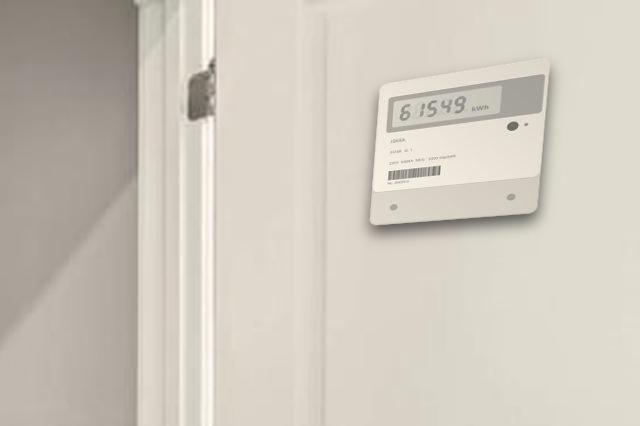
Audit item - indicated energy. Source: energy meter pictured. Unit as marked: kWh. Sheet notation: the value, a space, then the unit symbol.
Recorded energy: 61549 kWh
